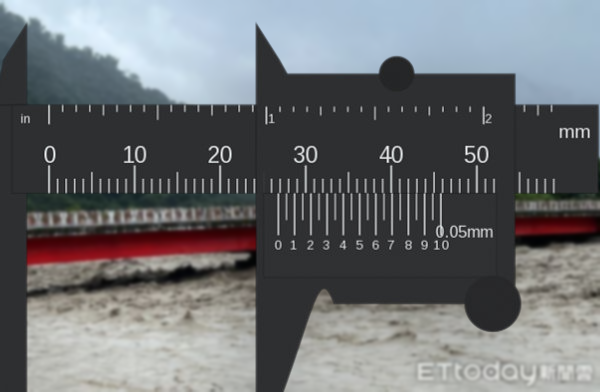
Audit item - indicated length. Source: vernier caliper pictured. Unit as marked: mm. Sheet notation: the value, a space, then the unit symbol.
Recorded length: 26.8 mm
